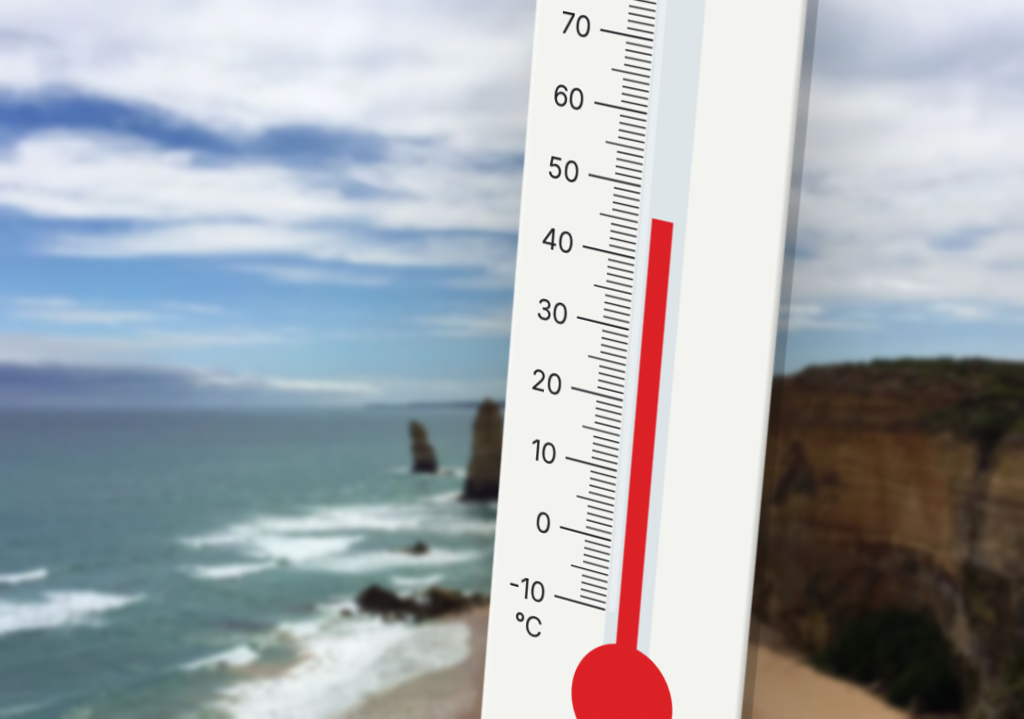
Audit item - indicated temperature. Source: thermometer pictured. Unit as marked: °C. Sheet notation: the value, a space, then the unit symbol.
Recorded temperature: 46 °C
